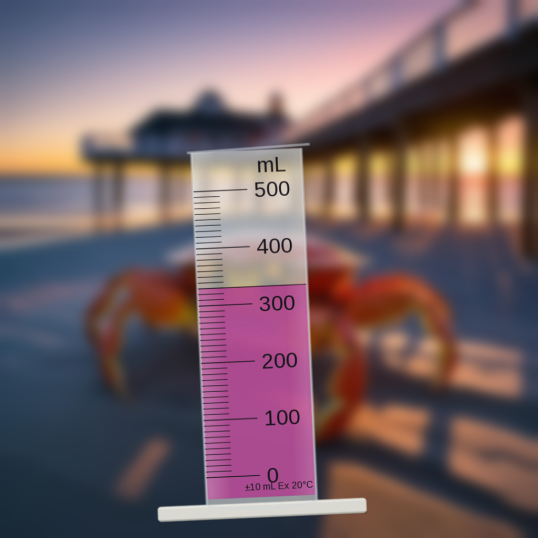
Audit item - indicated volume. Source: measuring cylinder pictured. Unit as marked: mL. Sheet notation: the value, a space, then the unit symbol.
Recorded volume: 330 mL
